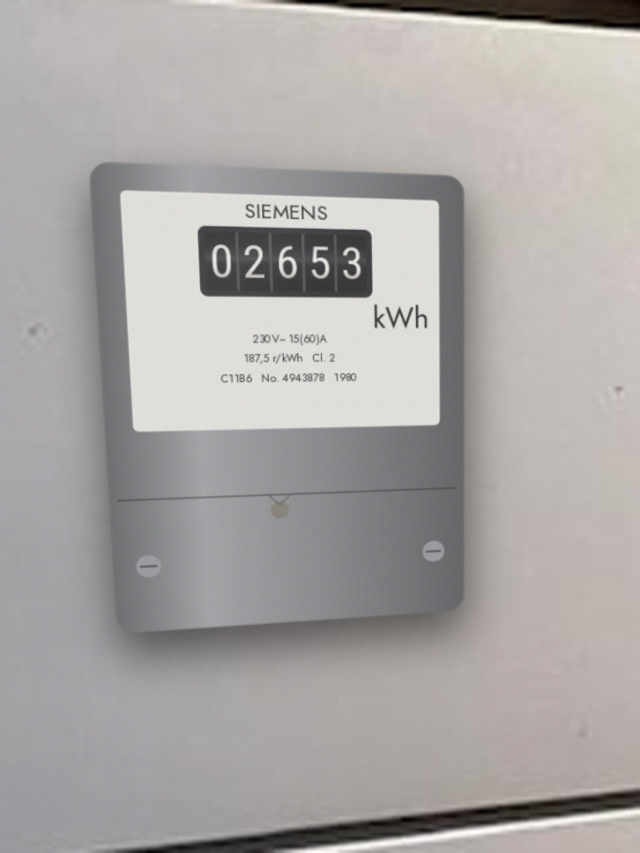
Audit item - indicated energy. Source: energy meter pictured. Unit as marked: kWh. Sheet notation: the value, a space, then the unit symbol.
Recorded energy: 2653 kWh
